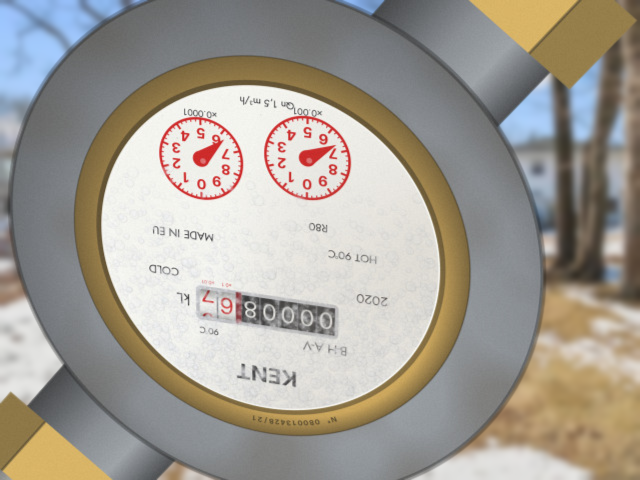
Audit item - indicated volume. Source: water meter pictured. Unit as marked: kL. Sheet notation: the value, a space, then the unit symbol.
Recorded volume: 8.6666 kL
